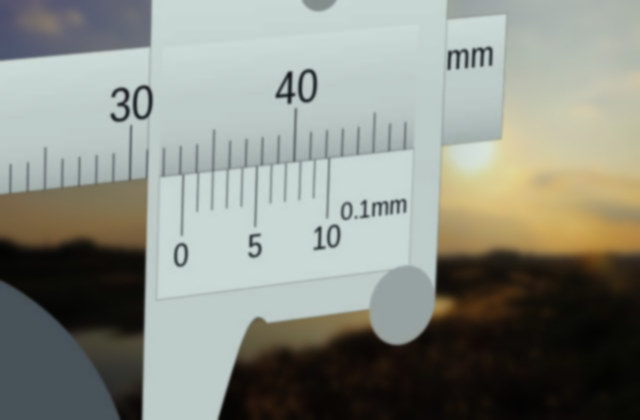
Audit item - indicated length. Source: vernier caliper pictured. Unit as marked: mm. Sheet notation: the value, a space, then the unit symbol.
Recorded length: 33.2 mm
